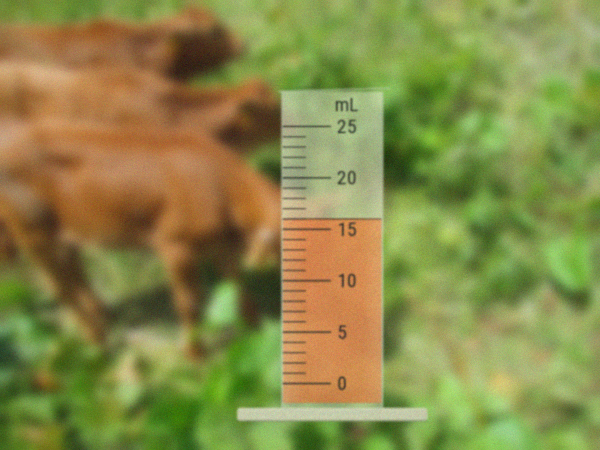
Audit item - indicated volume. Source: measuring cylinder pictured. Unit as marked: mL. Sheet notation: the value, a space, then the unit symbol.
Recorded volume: 16 mL
